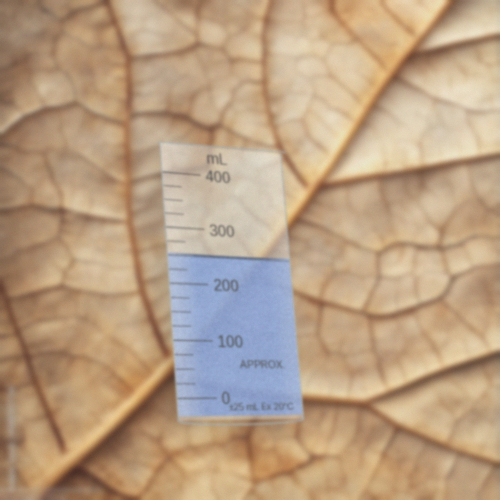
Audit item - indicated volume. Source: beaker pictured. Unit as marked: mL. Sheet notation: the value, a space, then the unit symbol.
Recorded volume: 250 mL
